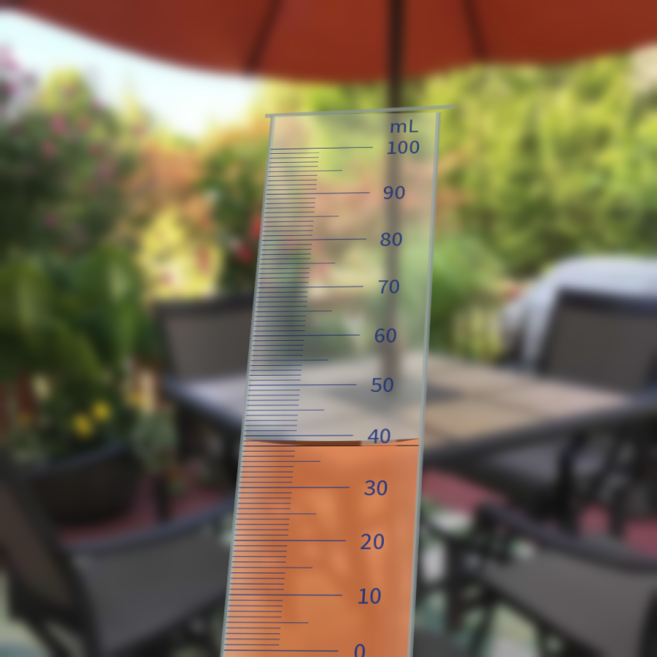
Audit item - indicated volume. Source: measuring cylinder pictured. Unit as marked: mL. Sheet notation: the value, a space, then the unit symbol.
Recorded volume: 38 mL
